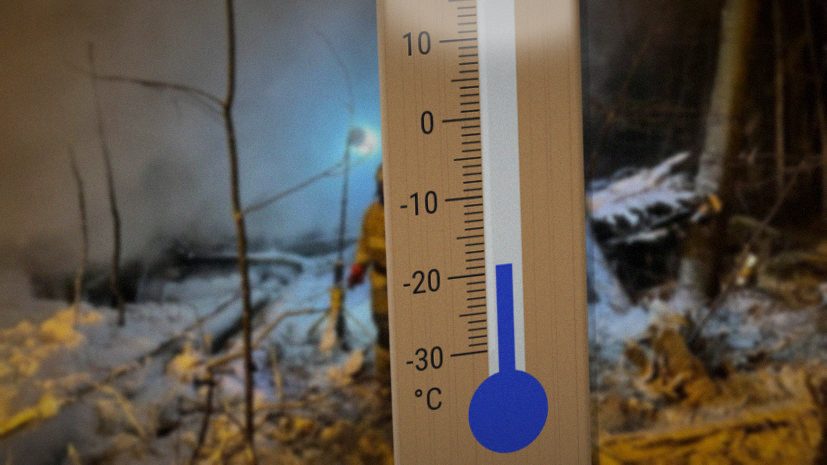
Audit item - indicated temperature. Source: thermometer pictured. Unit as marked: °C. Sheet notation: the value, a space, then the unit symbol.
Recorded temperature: -19 °C
